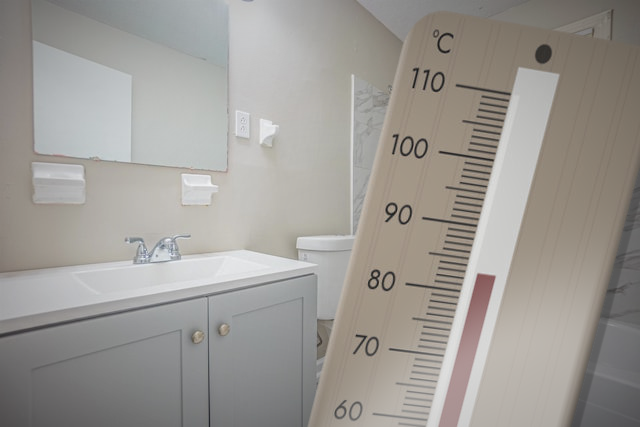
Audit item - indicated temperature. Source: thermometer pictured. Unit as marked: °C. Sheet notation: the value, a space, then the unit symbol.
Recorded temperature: 83 °C
